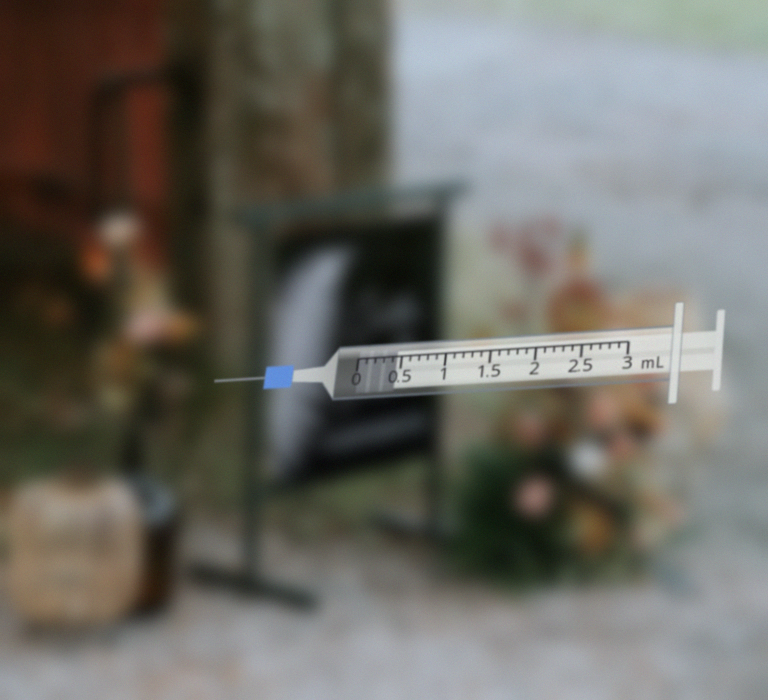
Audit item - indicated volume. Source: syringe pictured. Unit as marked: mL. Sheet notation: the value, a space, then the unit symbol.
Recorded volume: 0 mL
